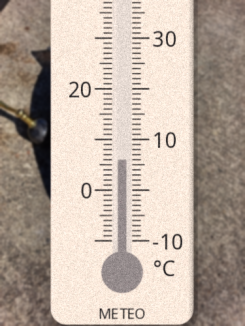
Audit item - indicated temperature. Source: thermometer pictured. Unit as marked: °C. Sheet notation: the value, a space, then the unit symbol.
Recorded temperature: 6 °C
